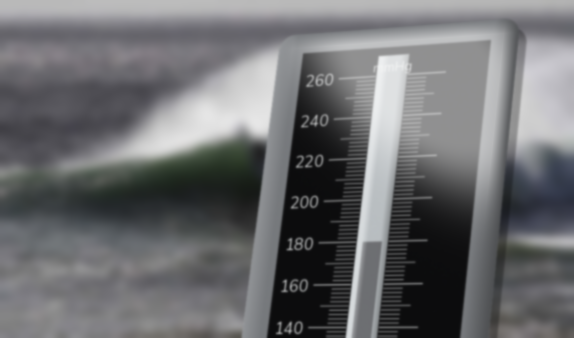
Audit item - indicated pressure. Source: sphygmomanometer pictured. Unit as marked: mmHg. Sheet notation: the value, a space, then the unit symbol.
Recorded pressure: 180 mmHg
